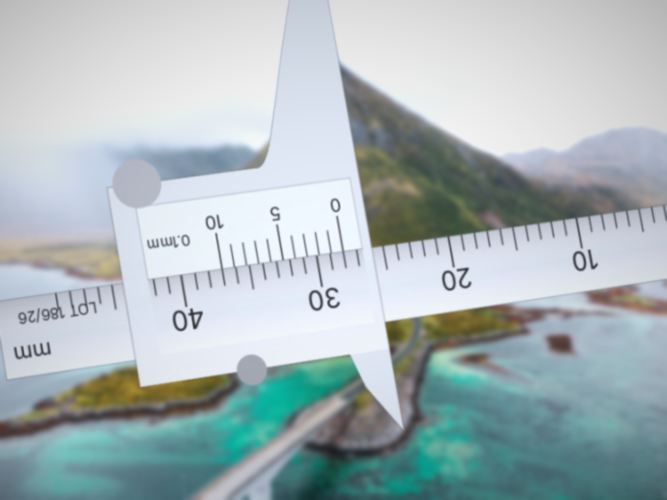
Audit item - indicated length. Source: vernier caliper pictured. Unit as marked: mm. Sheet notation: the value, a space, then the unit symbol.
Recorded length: 28.0 mm
